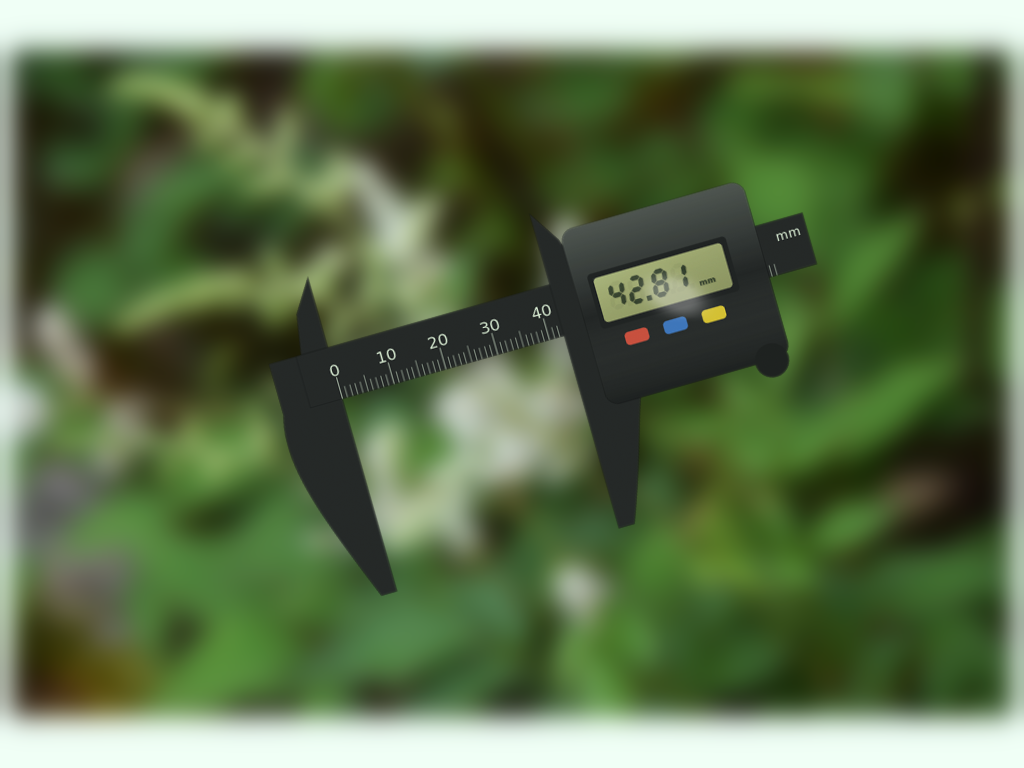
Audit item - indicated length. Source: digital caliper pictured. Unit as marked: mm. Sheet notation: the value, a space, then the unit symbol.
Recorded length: 42.81 mm
